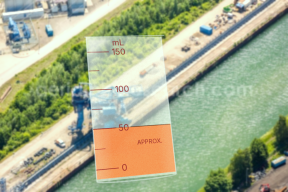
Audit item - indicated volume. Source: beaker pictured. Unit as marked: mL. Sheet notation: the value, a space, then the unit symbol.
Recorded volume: 50 mL
